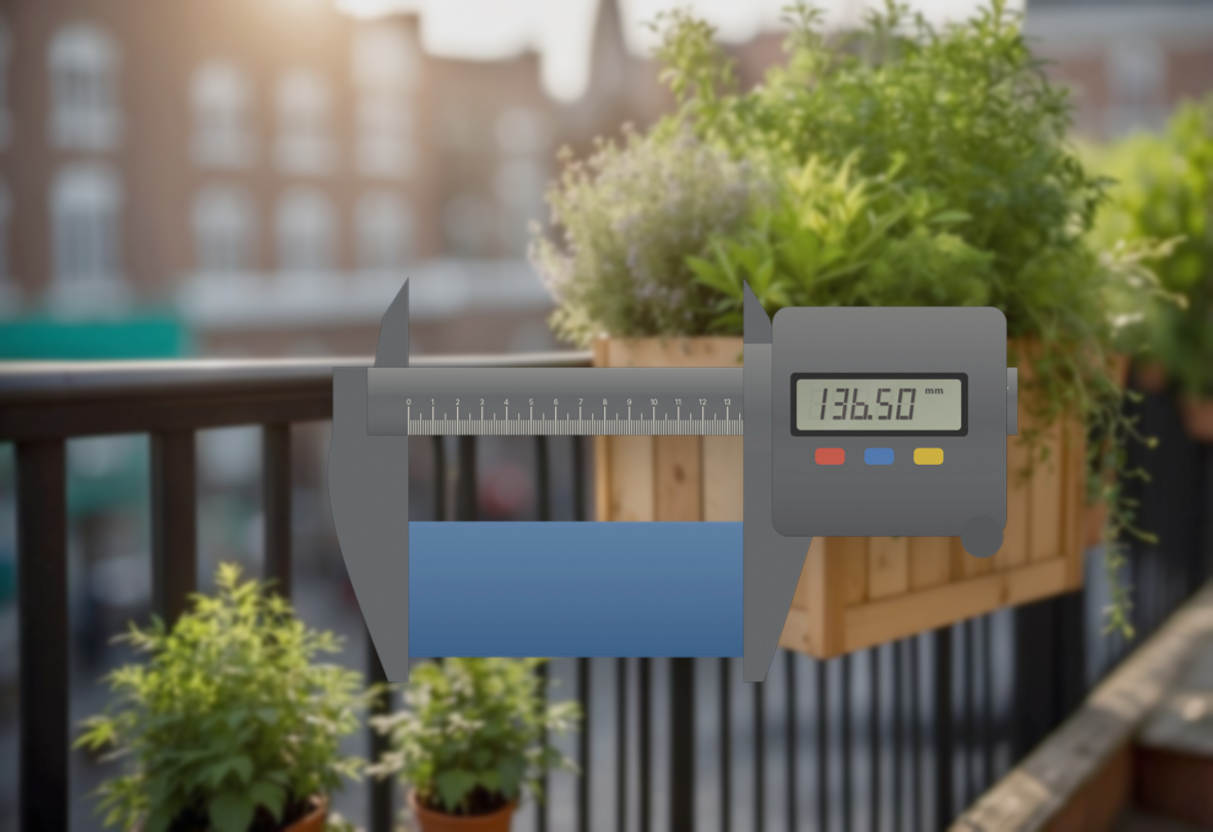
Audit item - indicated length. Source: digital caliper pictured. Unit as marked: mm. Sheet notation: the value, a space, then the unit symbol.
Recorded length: 136.50 mm
